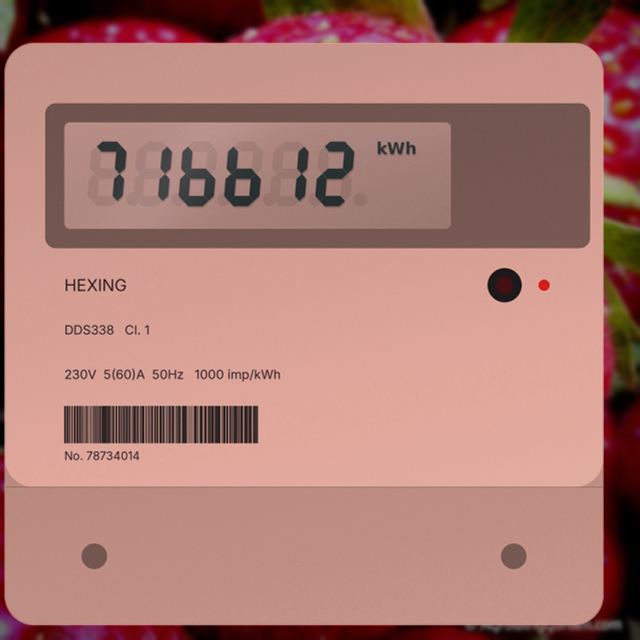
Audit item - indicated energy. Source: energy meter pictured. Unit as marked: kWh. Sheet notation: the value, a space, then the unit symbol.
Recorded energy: 716612 kWh
